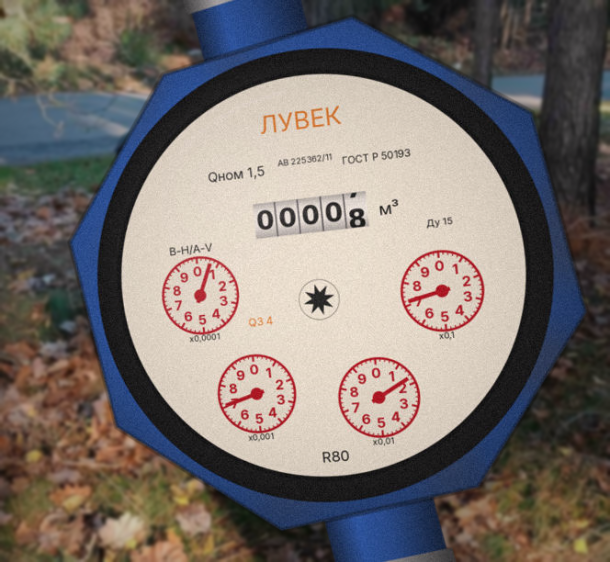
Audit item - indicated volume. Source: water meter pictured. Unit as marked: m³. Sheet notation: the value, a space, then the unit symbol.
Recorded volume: 7.7170 m³
